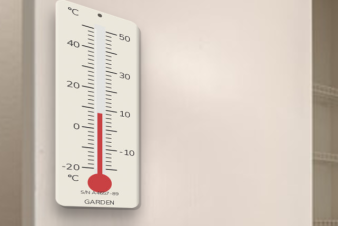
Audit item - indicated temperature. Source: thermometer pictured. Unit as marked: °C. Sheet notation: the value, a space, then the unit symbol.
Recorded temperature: 8 °C
